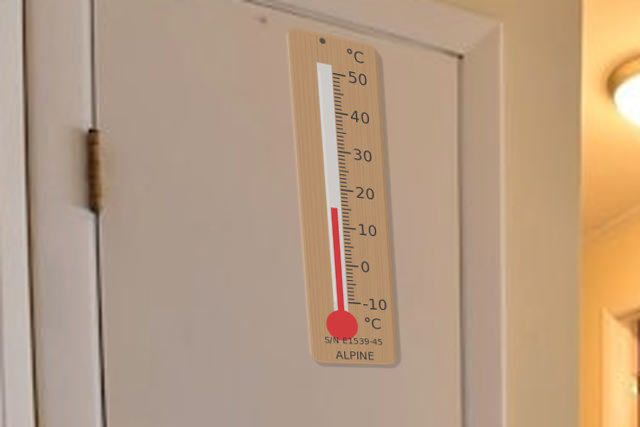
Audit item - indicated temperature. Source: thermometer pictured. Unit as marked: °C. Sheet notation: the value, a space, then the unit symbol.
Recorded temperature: 15 °C
